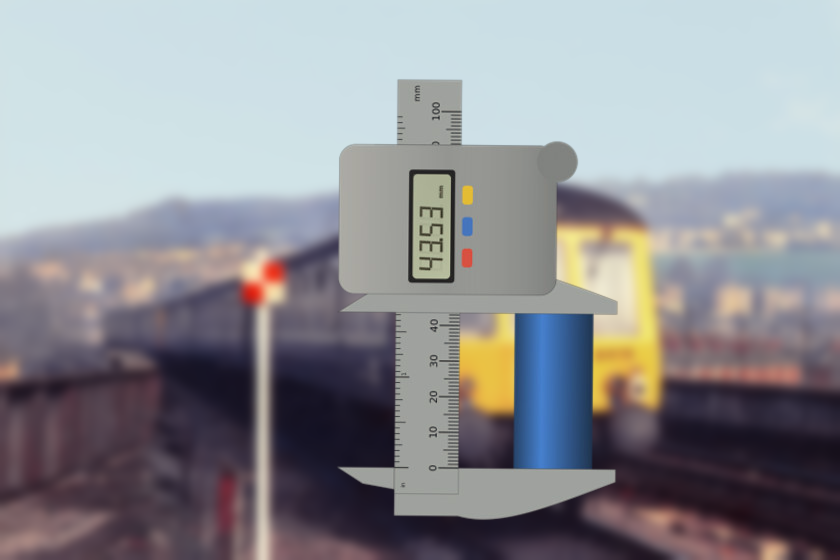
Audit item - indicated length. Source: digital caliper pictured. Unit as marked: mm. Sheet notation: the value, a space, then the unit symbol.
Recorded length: 43.53 mm
